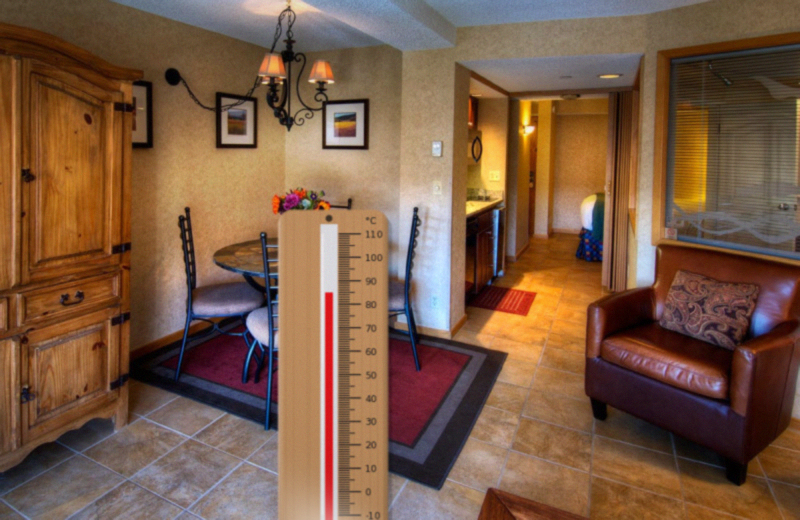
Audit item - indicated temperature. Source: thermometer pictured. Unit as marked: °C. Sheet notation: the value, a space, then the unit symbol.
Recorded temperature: 85 °C
